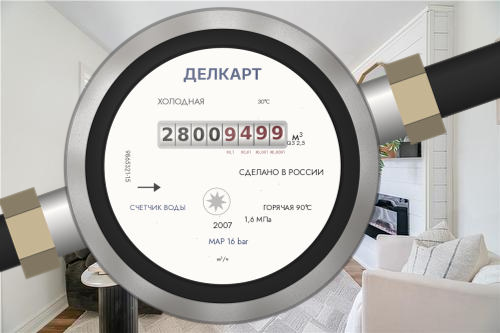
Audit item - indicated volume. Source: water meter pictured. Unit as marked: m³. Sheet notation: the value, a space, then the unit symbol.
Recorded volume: 2800.9499 m³
